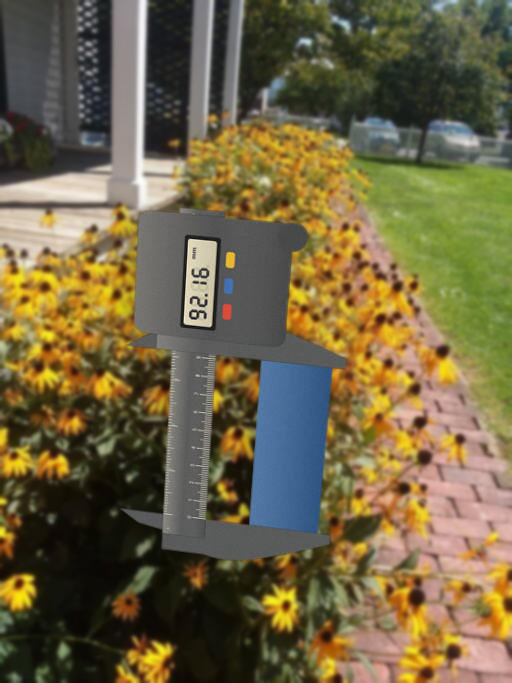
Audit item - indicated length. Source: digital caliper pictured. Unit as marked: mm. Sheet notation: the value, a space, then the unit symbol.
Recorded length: 92.16 mm
